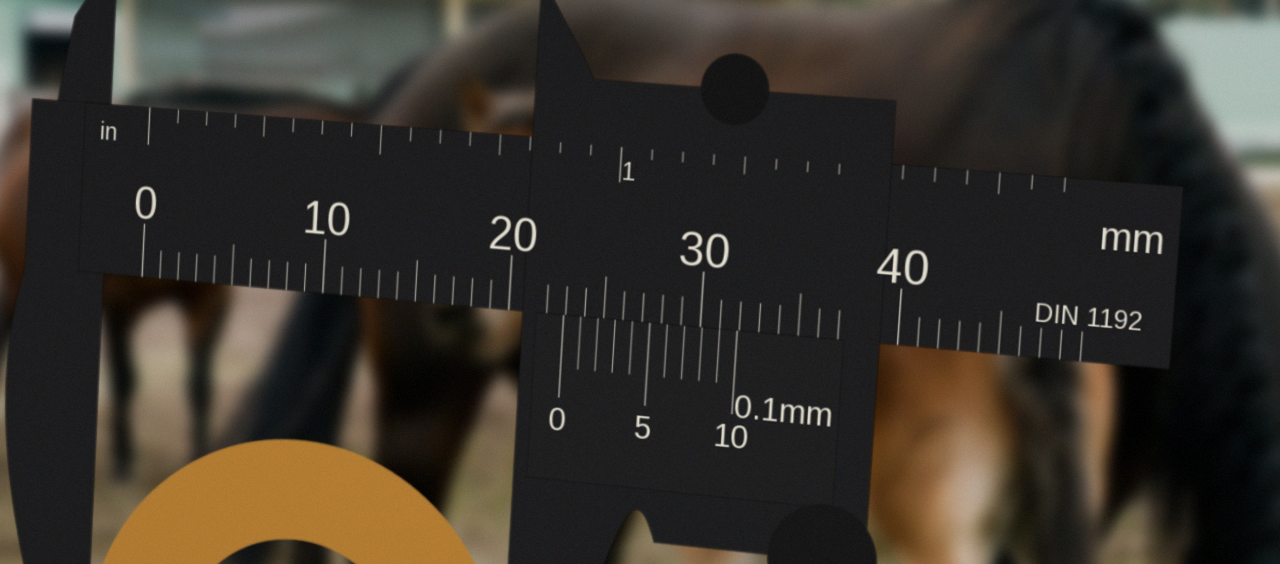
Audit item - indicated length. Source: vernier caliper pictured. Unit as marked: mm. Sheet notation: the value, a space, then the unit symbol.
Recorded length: 22.9 mm
